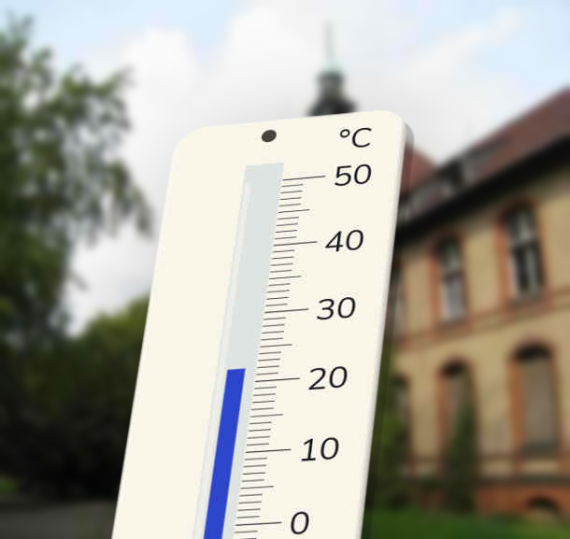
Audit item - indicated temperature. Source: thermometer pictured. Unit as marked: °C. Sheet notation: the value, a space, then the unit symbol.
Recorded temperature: 22 °C
